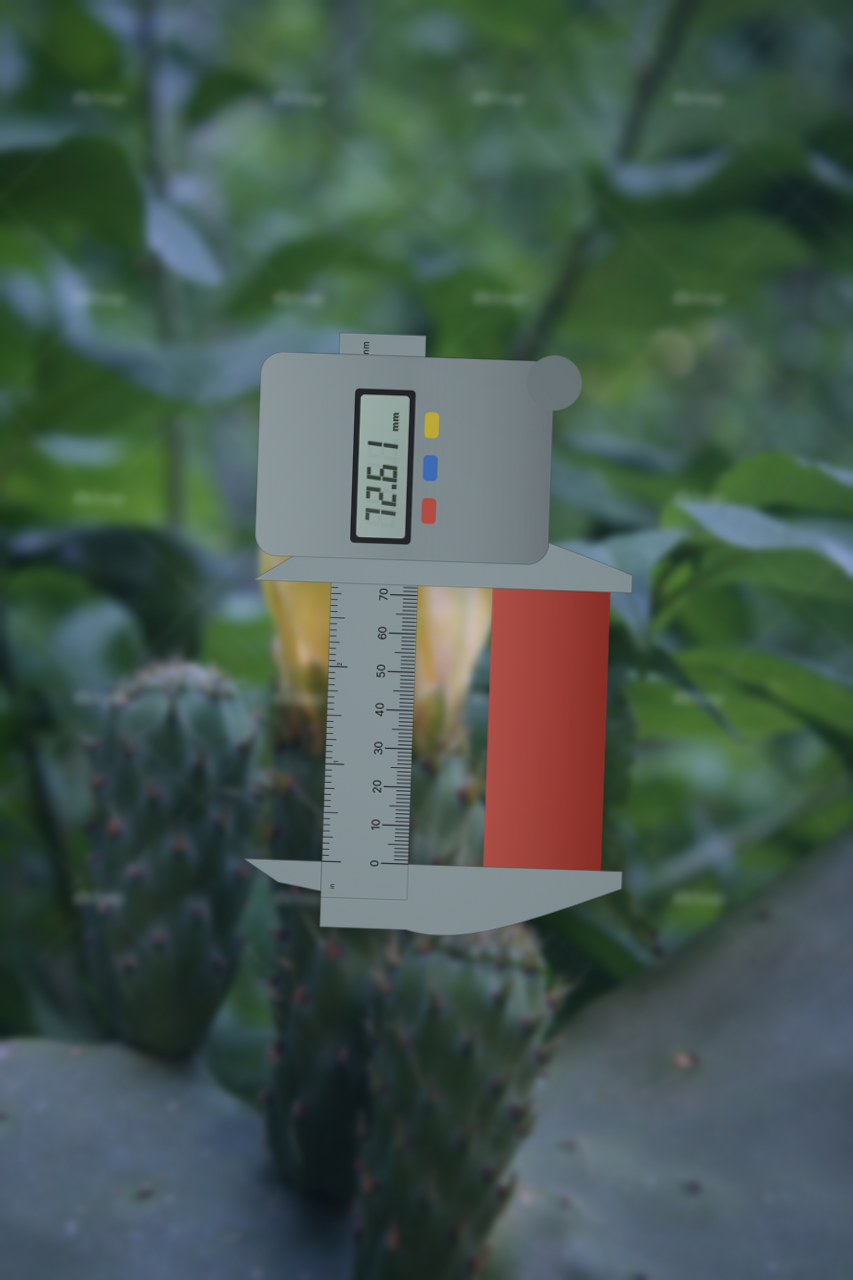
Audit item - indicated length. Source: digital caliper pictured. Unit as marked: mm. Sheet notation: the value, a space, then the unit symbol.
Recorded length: 72.61 mm
